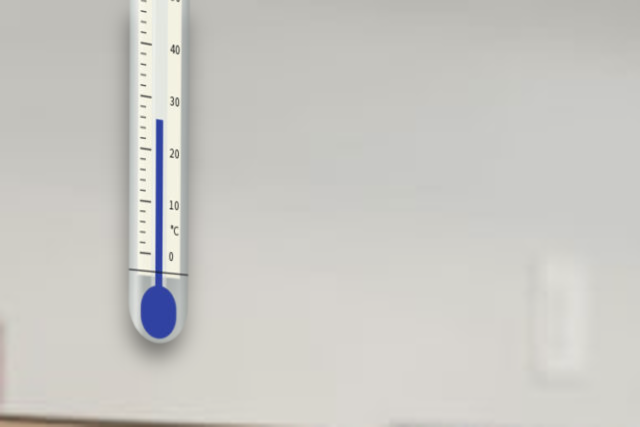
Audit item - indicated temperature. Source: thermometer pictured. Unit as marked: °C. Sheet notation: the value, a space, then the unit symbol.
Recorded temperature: 26 °C
